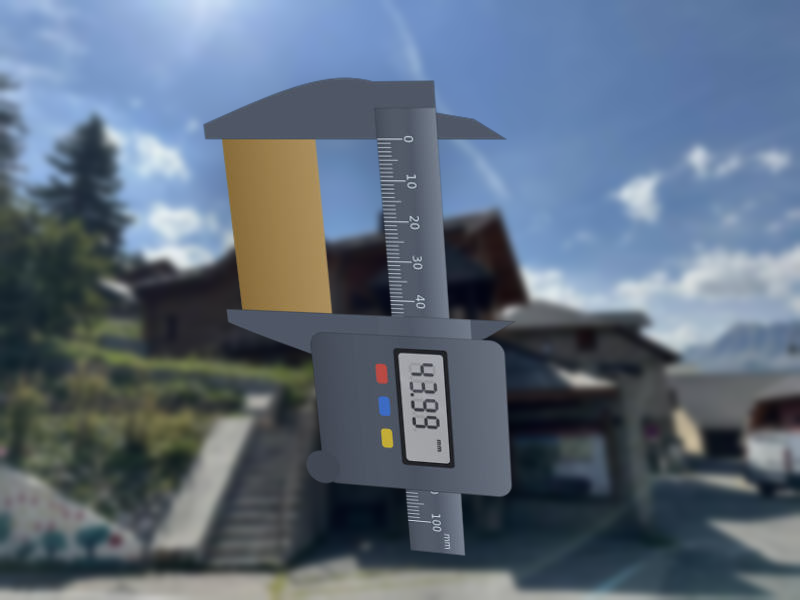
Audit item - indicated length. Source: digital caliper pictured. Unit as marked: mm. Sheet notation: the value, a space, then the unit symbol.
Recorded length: 43.99 mm
